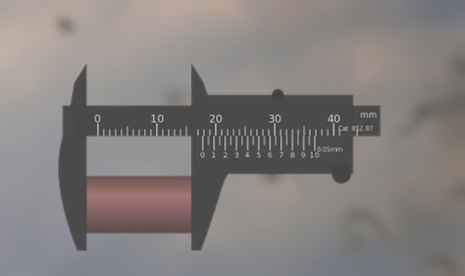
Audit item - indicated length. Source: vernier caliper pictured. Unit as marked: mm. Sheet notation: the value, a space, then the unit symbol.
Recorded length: 17.8 mm
